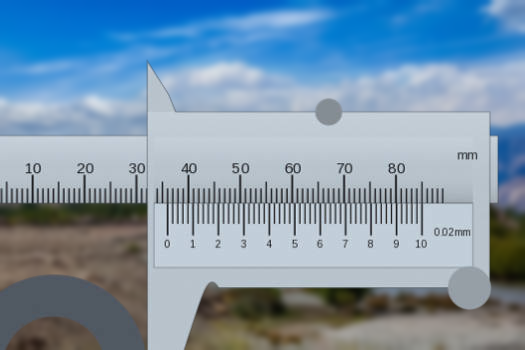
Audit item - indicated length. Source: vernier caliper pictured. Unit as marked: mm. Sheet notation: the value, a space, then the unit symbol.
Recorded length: 36.0 mm
